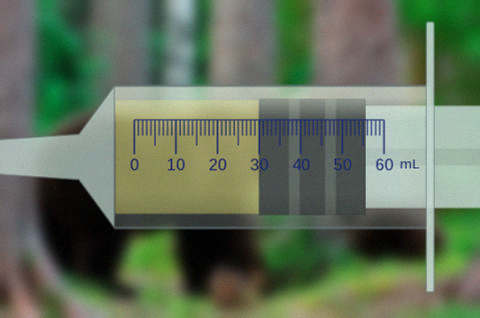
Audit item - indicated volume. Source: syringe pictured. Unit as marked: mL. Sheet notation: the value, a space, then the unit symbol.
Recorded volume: 30 mL
